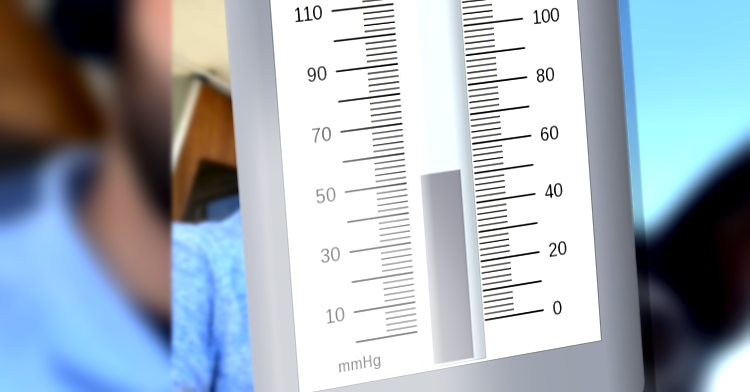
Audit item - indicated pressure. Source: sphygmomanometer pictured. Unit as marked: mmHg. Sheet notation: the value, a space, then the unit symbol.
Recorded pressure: 52 mmHg
